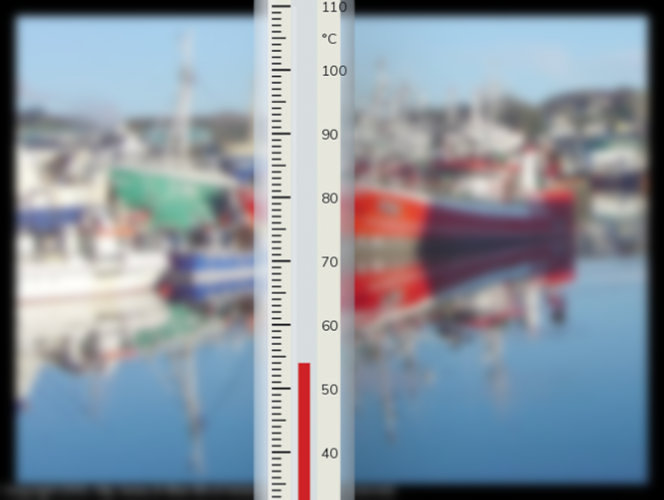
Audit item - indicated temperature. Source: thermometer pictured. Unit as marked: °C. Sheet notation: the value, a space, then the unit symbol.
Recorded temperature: 54 °C
